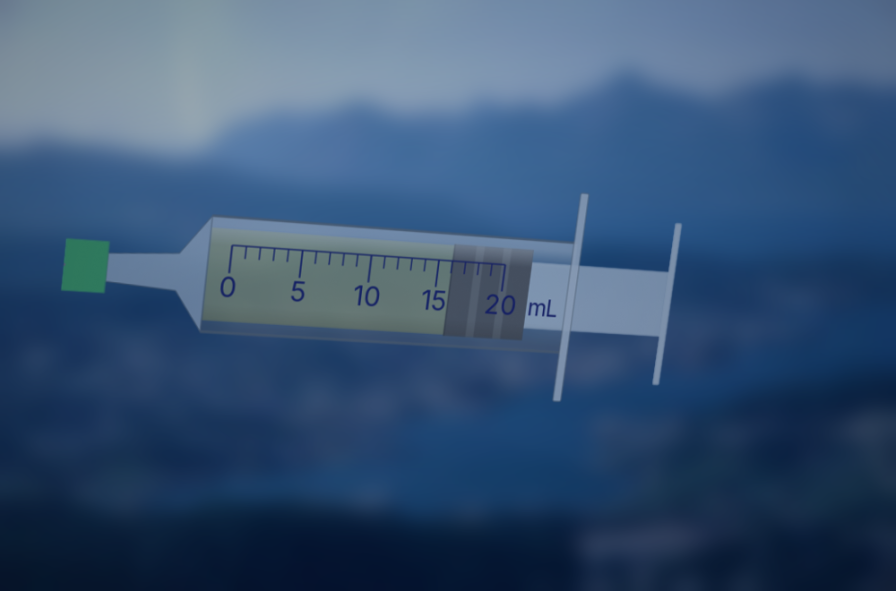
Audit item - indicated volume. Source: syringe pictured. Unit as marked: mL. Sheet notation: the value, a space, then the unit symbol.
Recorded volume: 16 mL
